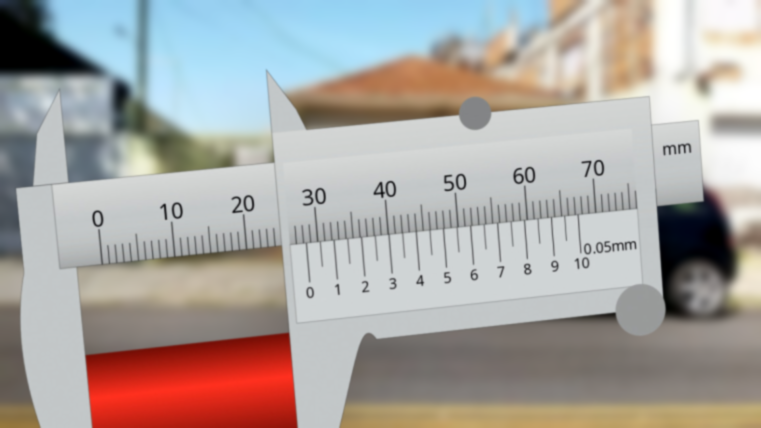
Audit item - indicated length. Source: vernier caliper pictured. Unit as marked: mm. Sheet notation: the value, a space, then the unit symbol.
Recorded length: 28.4 mm
